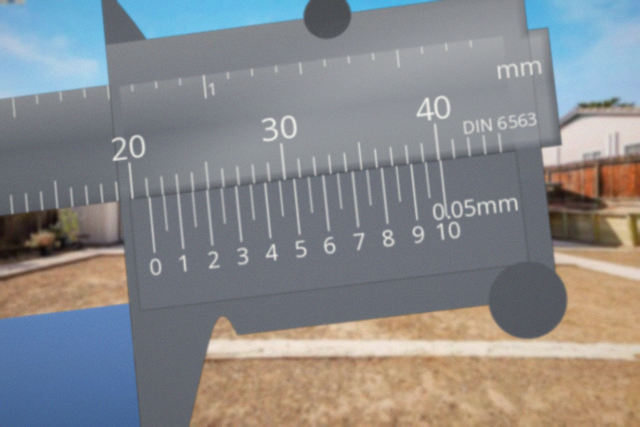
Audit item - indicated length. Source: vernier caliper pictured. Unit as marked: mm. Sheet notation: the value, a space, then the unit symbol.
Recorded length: 21.1 mm
